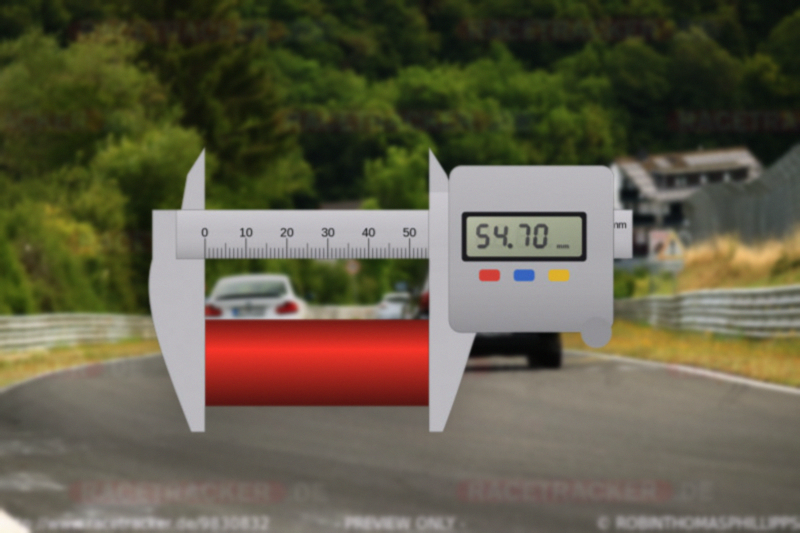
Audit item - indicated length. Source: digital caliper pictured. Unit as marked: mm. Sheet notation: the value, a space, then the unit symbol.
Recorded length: 54.70 mm
